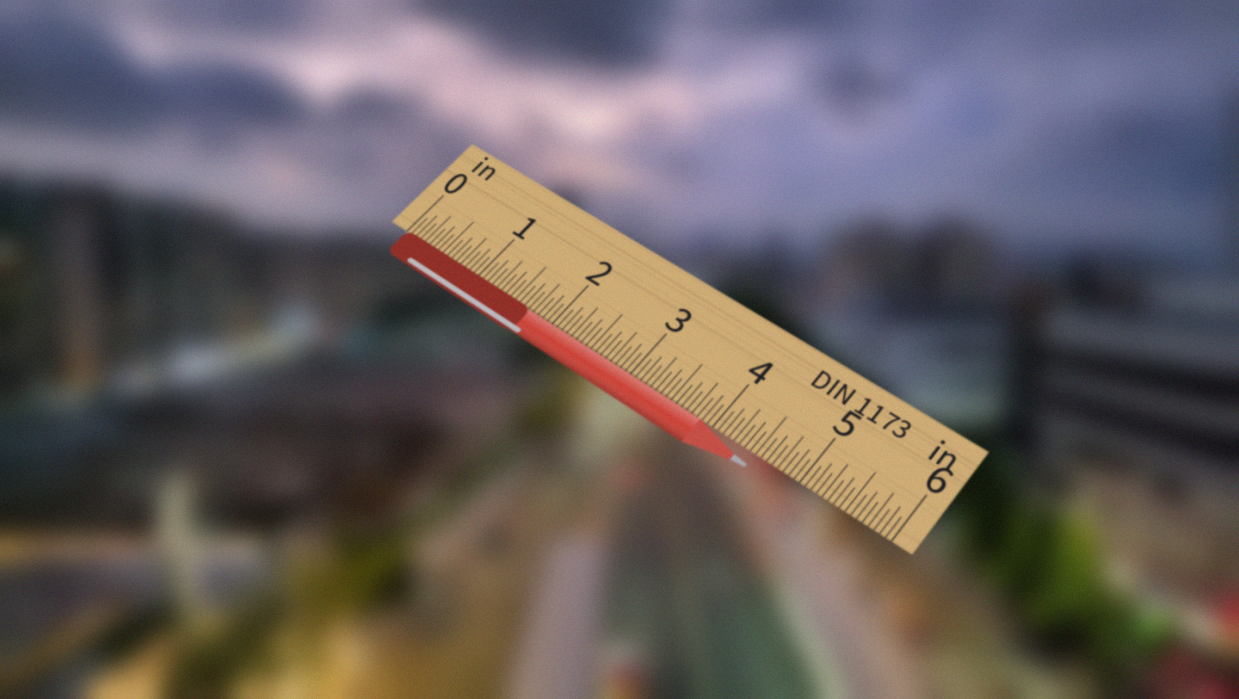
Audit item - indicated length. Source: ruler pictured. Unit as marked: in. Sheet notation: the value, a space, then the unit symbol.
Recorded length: 4.5 in
